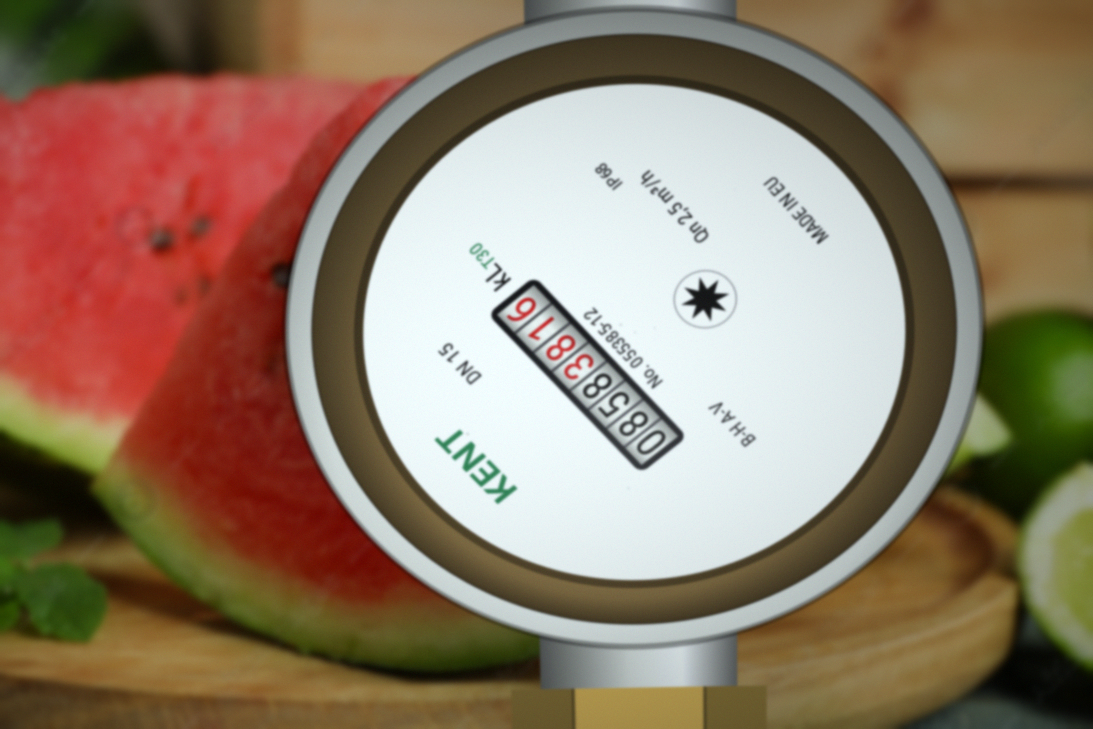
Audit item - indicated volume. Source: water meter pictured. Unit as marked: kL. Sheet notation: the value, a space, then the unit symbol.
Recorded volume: 858.3816 kL
